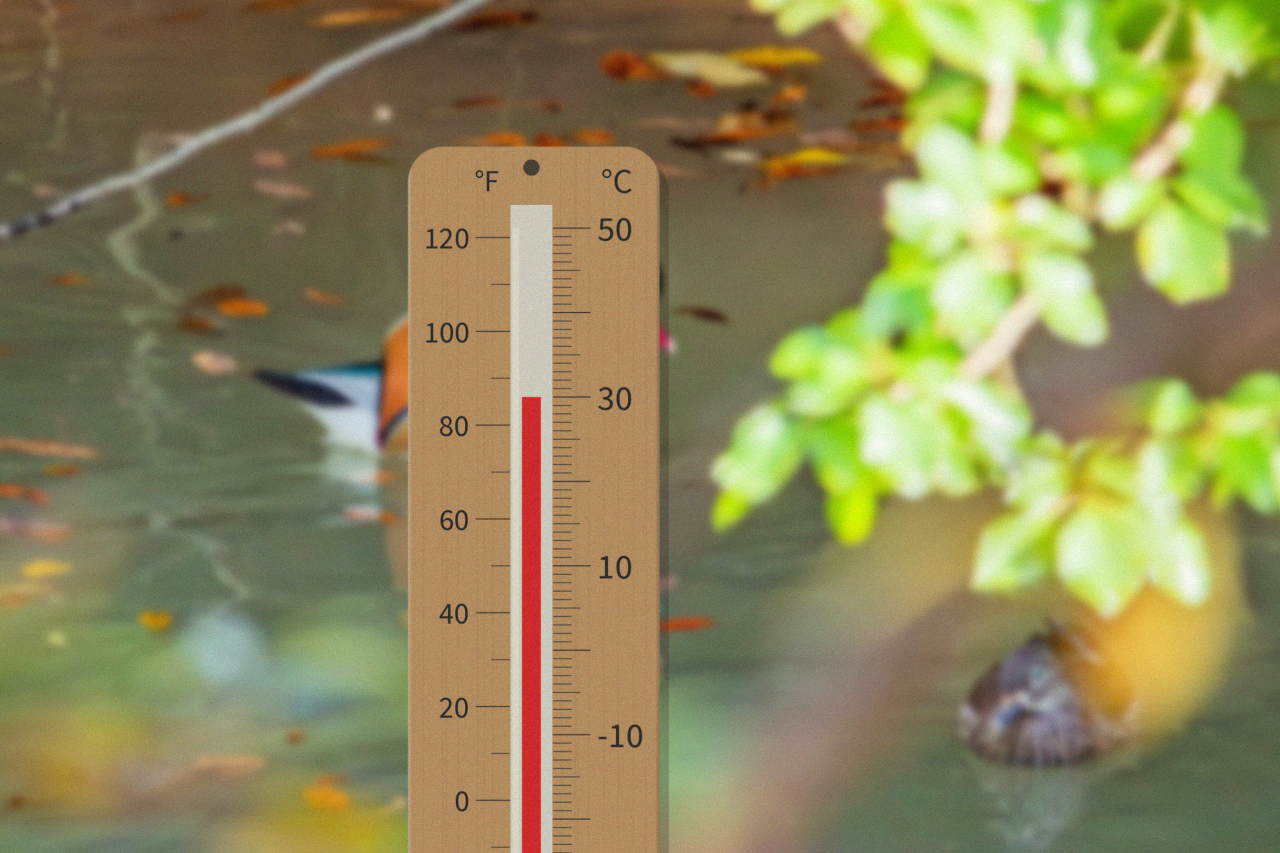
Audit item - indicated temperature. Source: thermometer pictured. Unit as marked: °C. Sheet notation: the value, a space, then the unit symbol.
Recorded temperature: 30 °C
